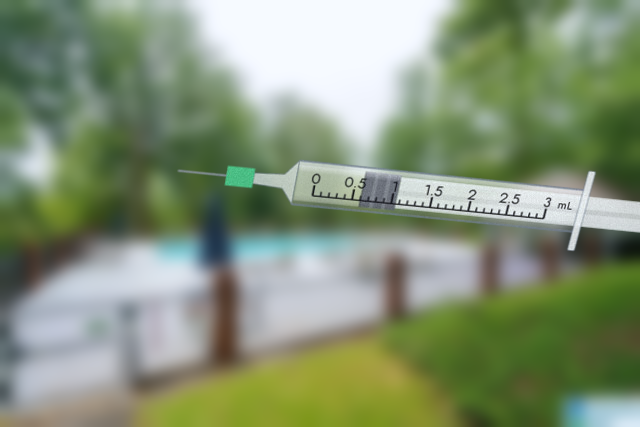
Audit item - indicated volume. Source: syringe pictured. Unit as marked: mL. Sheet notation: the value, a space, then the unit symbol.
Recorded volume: 0.6 mL
